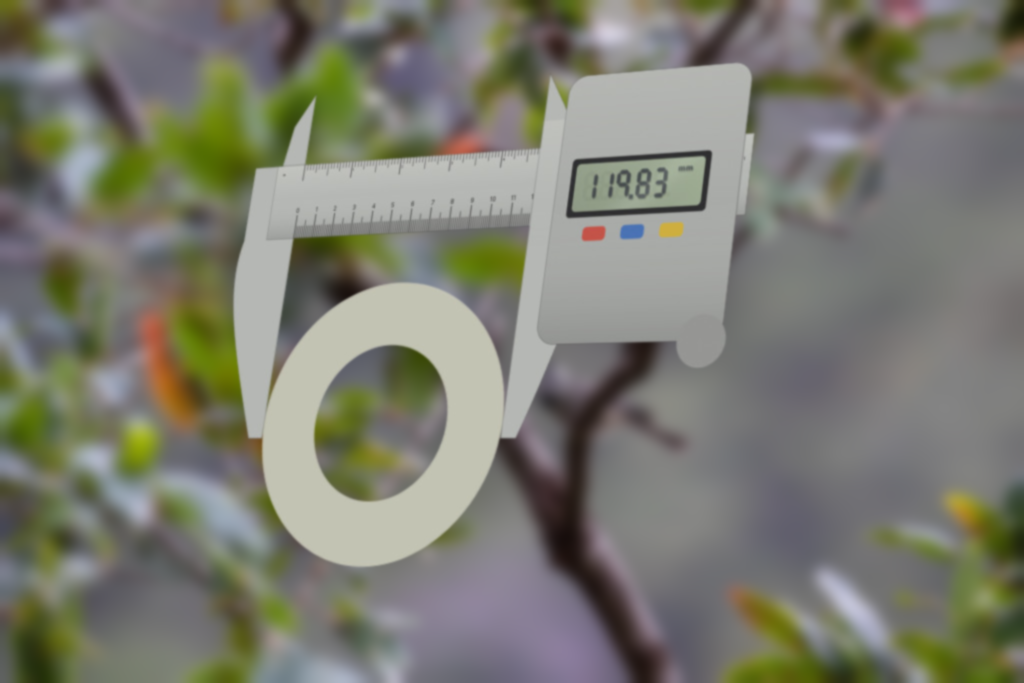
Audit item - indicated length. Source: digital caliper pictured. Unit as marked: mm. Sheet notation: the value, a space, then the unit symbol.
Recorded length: 119.83 mm
